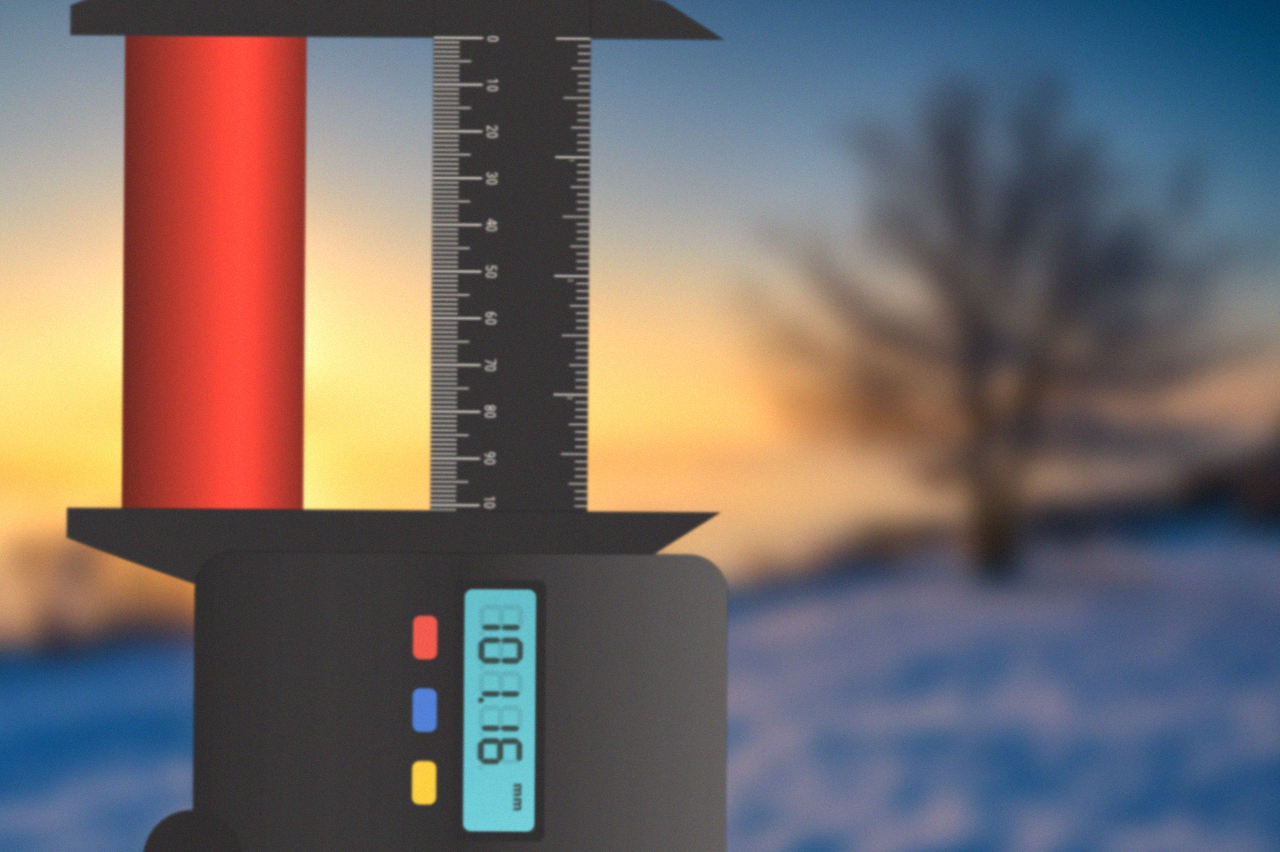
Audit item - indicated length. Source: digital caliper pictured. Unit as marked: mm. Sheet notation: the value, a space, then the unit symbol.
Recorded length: 101.16 mm
